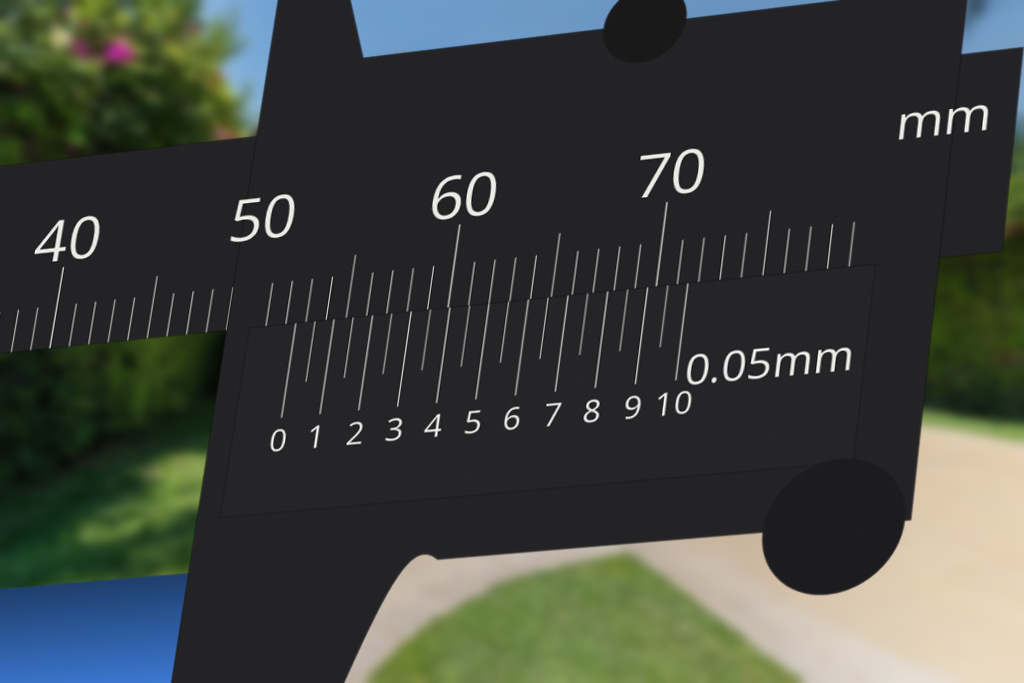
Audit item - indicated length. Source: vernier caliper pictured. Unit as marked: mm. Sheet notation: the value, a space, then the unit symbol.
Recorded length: 52.5 mm
